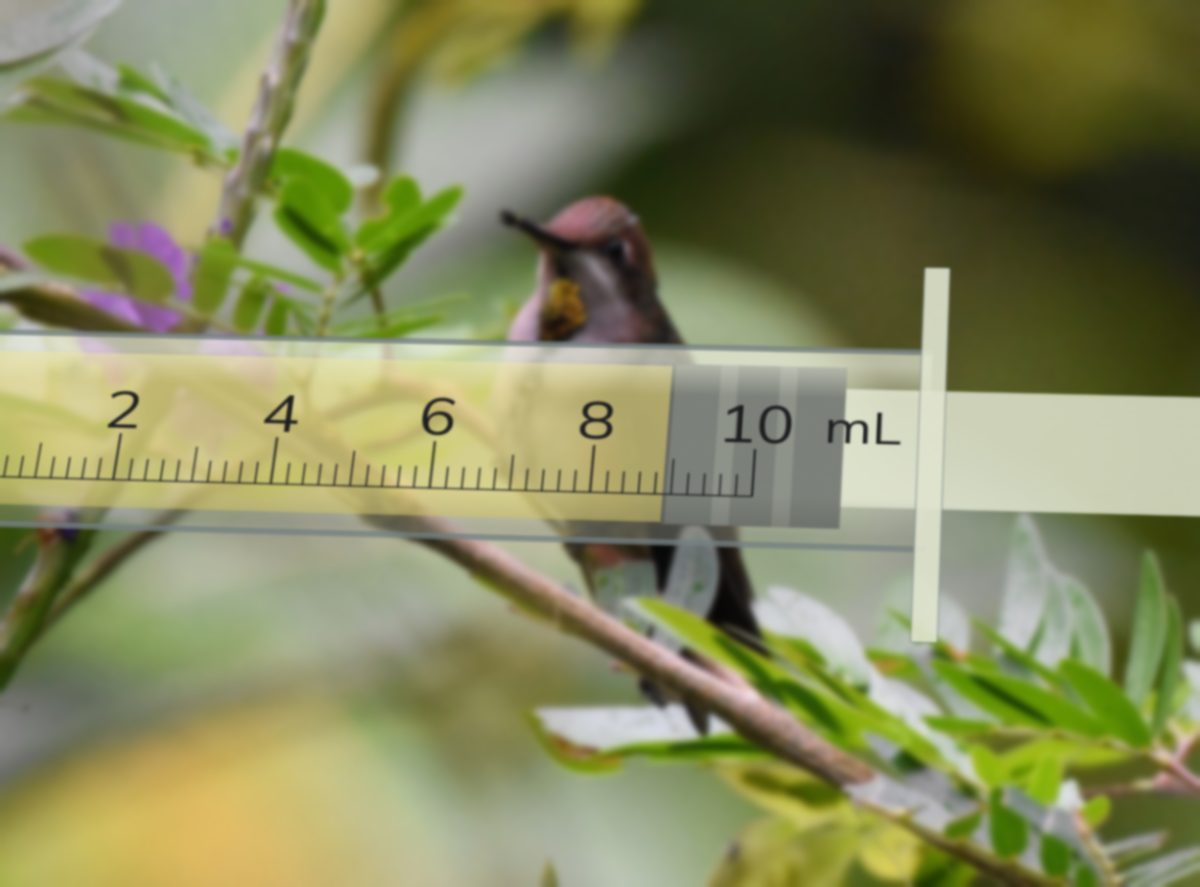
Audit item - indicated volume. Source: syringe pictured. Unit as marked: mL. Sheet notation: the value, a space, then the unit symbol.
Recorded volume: 8.9 mL
